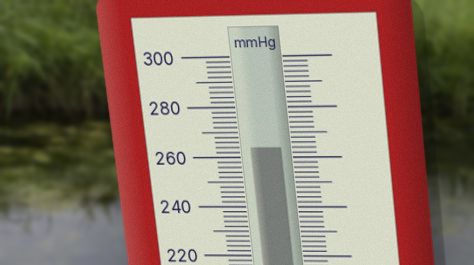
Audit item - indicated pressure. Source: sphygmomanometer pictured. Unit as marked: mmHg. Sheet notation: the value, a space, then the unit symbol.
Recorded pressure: 264 mmHg
